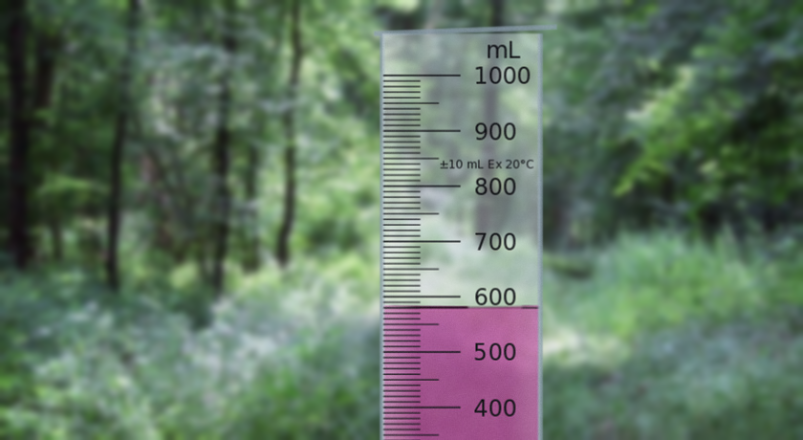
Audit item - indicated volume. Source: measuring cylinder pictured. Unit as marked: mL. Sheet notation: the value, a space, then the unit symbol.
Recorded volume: 580 mL
